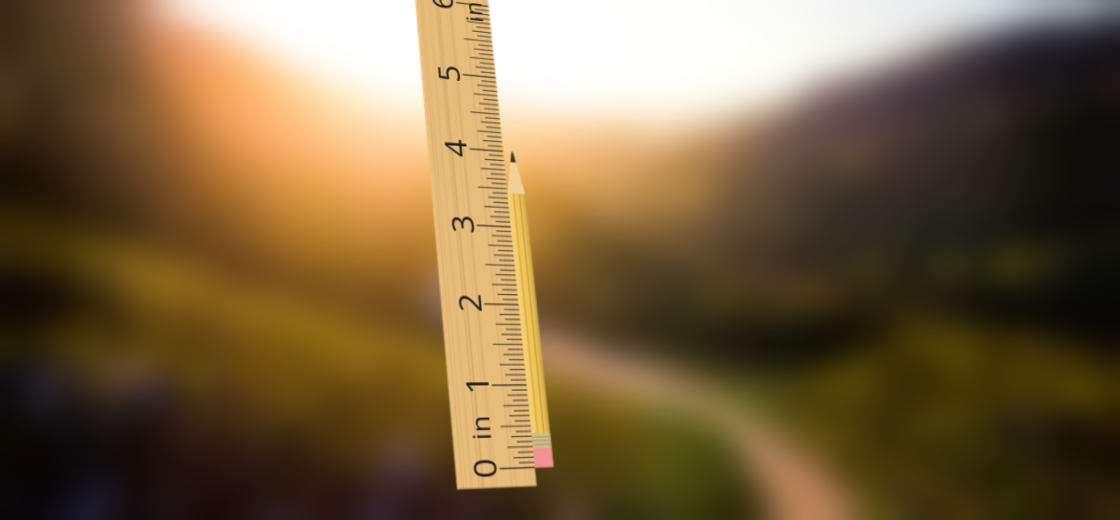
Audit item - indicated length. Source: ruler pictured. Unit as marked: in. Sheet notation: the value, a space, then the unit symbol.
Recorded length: 4 in
